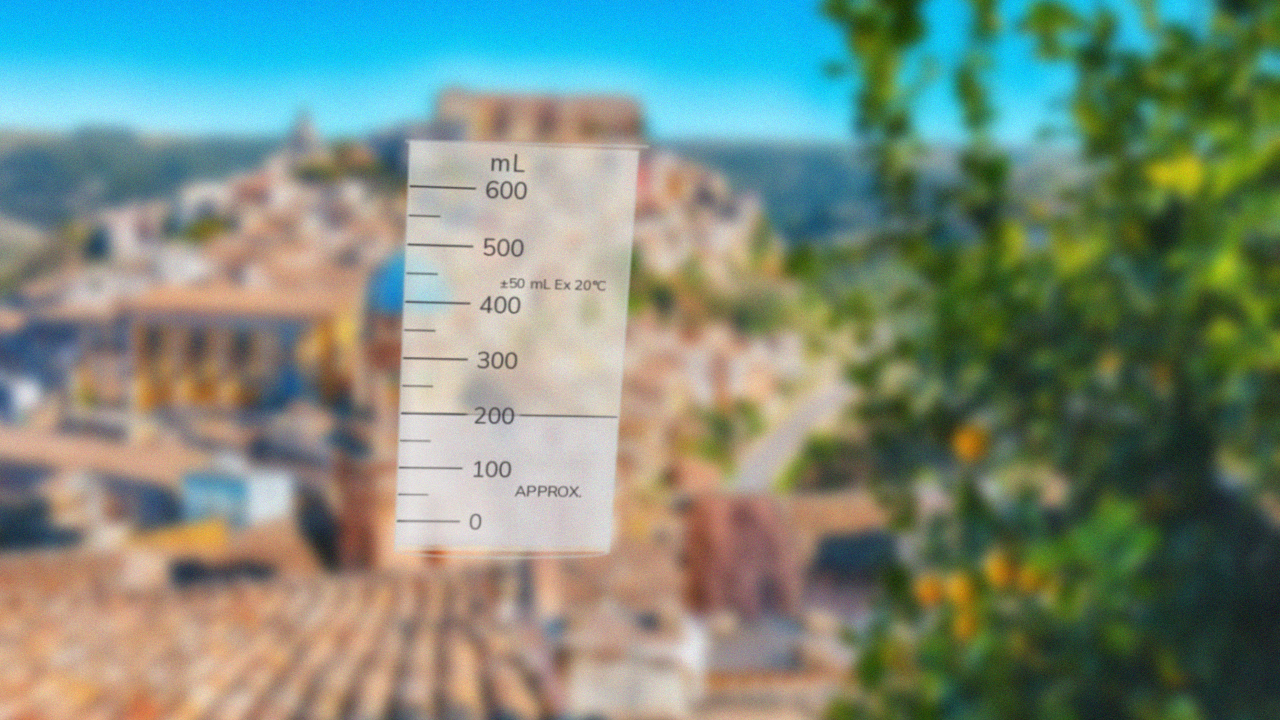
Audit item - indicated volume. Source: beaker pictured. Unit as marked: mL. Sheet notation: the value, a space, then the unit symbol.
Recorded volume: 200 mL
